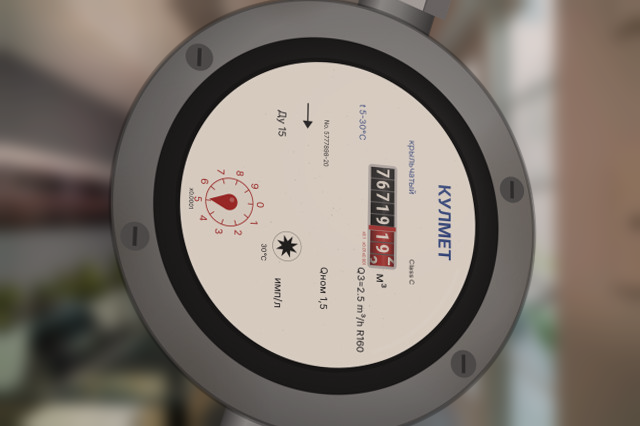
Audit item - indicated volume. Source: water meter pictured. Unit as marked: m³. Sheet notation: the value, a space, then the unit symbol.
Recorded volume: 76719.1925 m³
